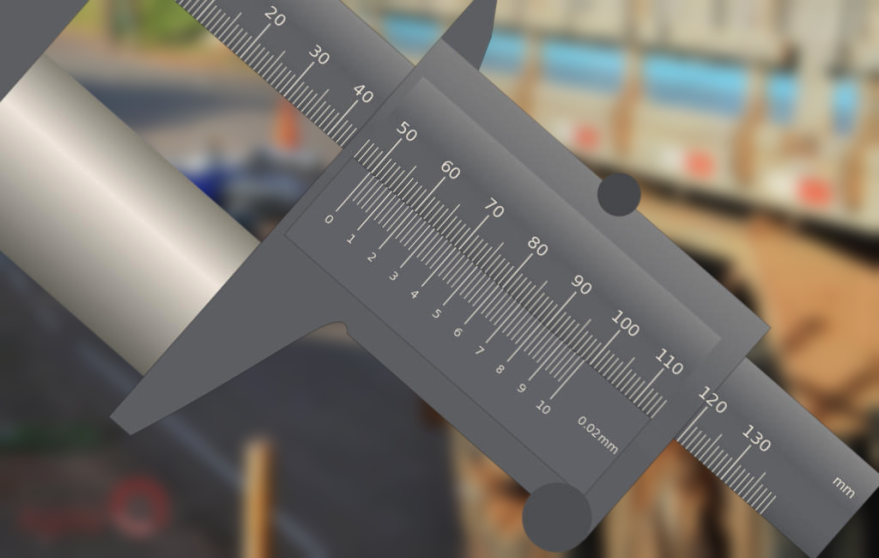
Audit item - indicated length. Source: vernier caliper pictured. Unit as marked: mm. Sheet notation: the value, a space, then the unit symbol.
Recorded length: 49.8 mm
